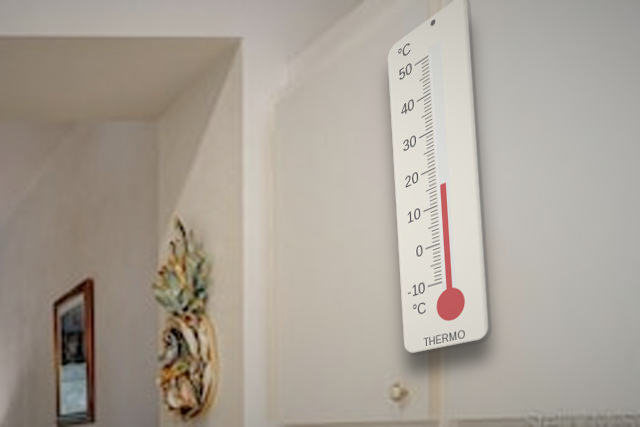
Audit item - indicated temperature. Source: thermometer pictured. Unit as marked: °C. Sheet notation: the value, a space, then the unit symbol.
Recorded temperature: 15 °C
